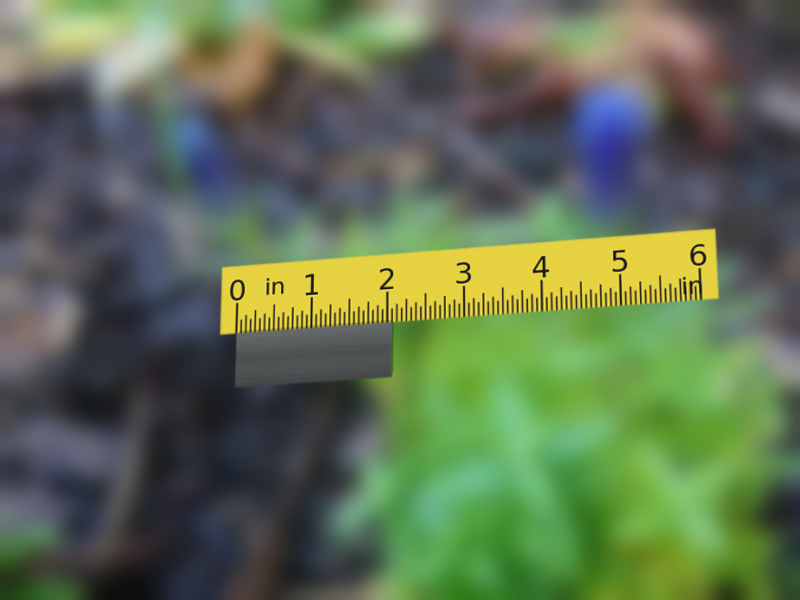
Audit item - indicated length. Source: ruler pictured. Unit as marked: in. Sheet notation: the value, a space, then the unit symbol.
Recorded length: 2.0625 in
